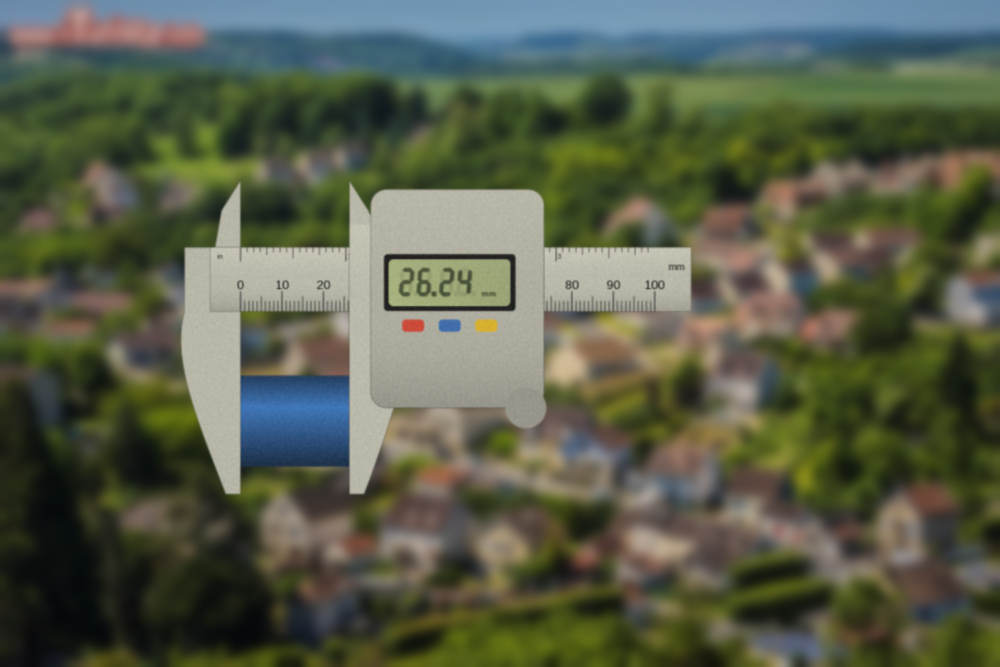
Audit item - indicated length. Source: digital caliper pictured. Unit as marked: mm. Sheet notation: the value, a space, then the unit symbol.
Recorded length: 26.24 mm
